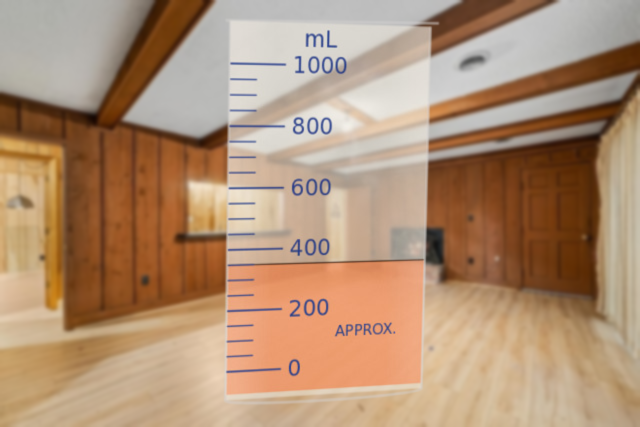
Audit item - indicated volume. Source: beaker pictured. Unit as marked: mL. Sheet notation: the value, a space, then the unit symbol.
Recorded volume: 350 mL
